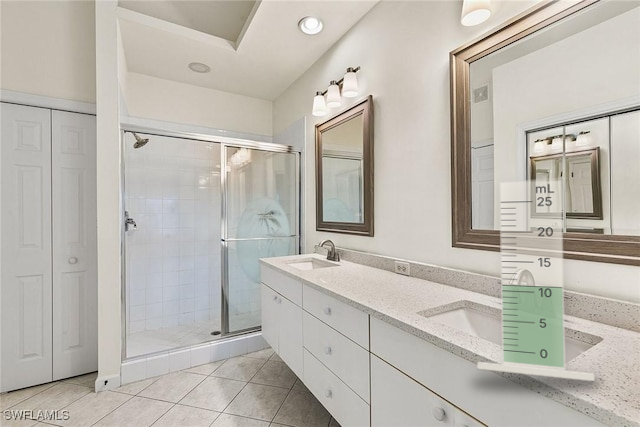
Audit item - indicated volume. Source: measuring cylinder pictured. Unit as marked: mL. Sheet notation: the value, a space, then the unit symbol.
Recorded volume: 11 mL
